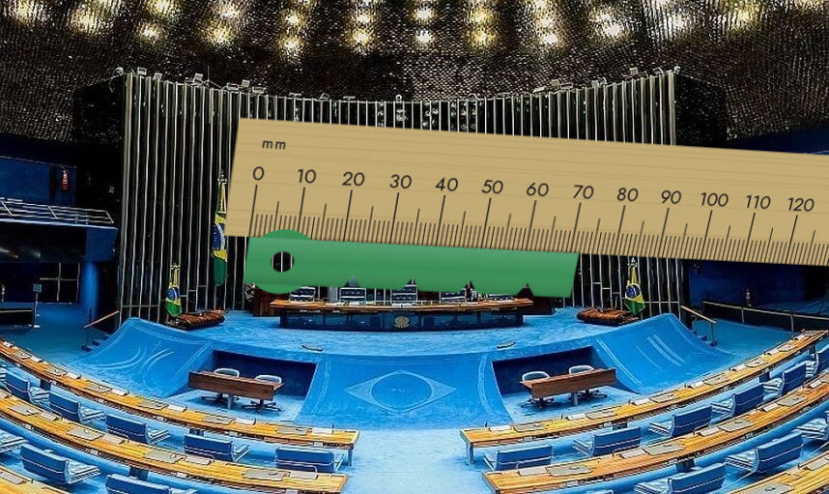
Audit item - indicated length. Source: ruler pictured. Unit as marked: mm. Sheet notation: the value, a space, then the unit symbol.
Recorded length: 72 mm
